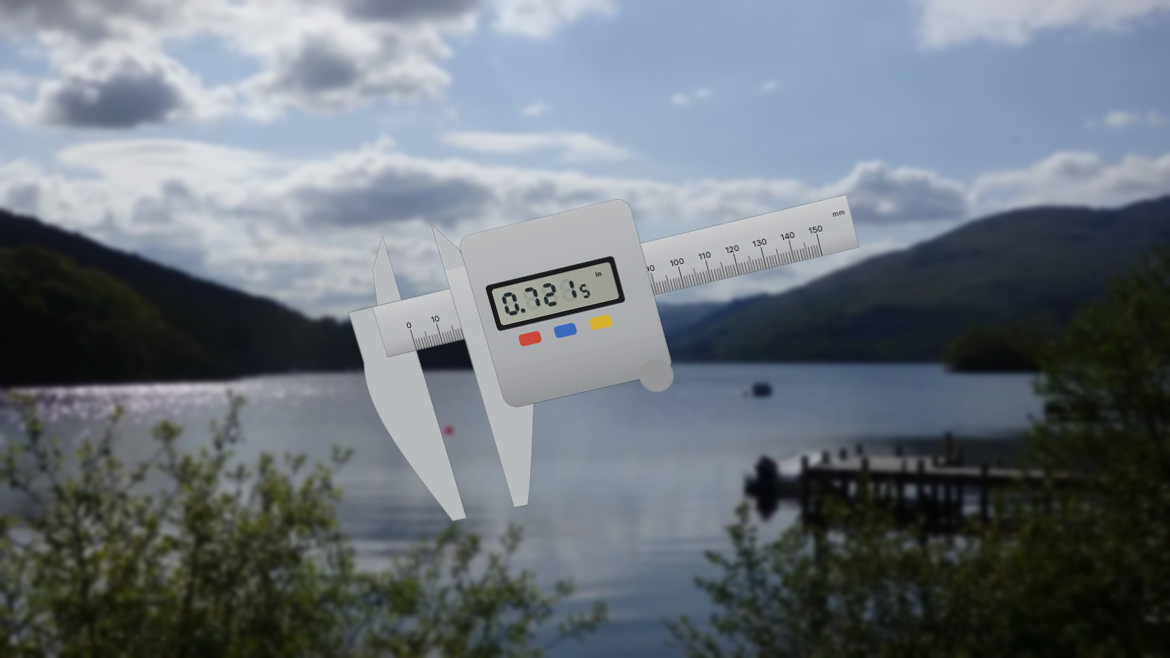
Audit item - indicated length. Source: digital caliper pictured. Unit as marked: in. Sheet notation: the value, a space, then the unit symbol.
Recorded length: 0.7215 in
